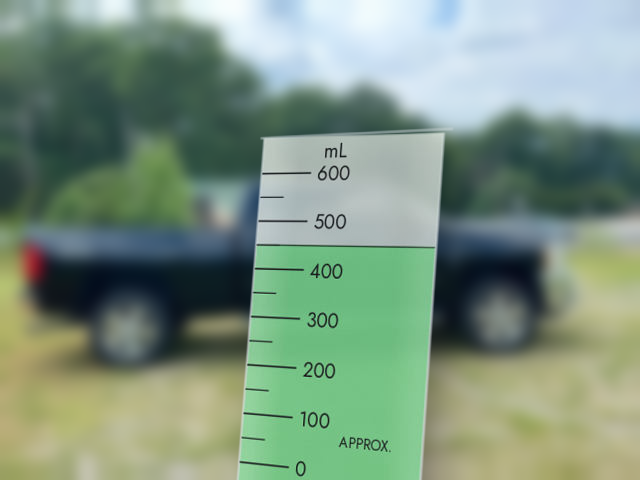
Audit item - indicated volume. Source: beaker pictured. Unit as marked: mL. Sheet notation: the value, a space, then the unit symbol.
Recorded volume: 450 mL
